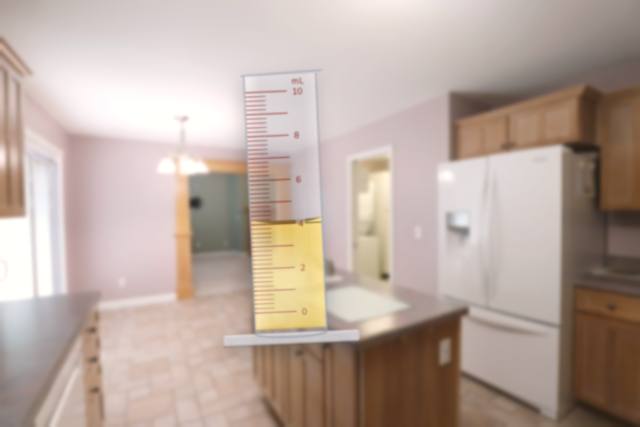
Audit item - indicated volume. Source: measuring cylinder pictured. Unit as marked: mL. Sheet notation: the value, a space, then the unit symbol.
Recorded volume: 4 mL
